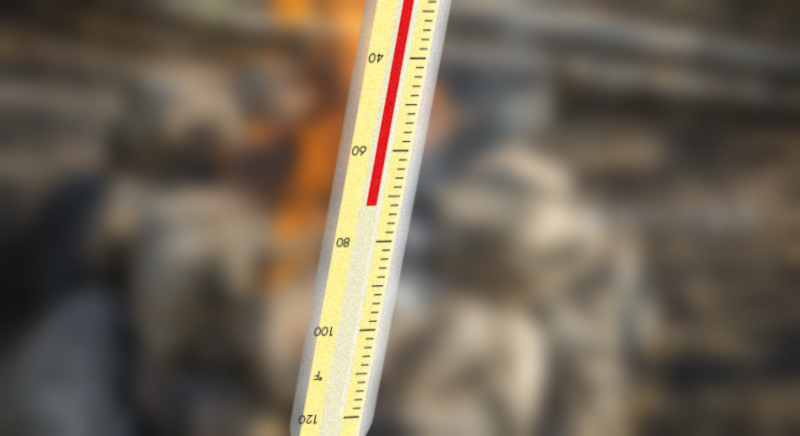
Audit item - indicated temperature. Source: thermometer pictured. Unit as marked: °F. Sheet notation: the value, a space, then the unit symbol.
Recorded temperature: 72 °F
